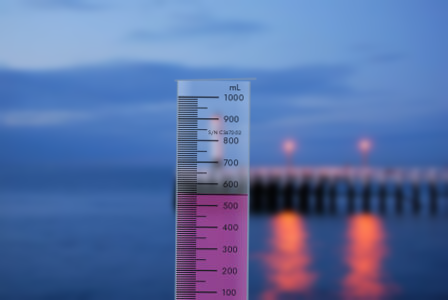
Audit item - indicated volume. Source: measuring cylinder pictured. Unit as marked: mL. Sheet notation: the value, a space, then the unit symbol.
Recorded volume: 550 mL
